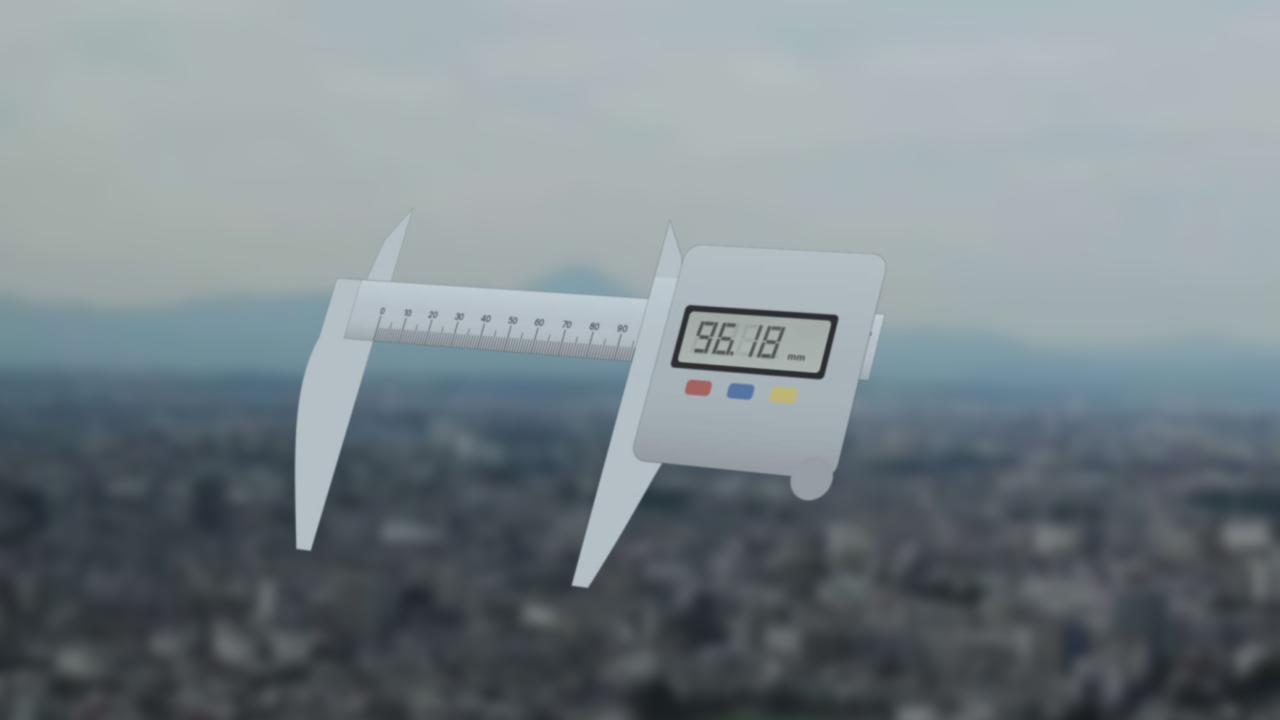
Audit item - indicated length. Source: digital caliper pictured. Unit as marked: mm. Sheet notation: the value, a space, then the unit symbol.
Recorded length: 96.18 mm
